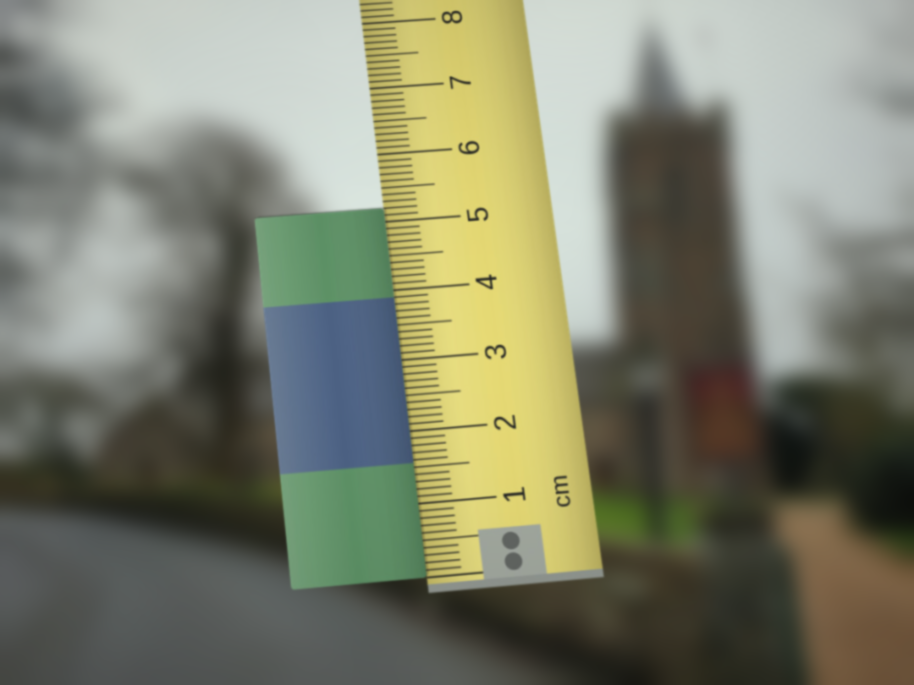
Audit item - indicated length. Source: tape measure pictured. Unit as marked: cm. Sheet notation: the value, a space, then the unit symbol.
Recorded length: 5.2 cm
